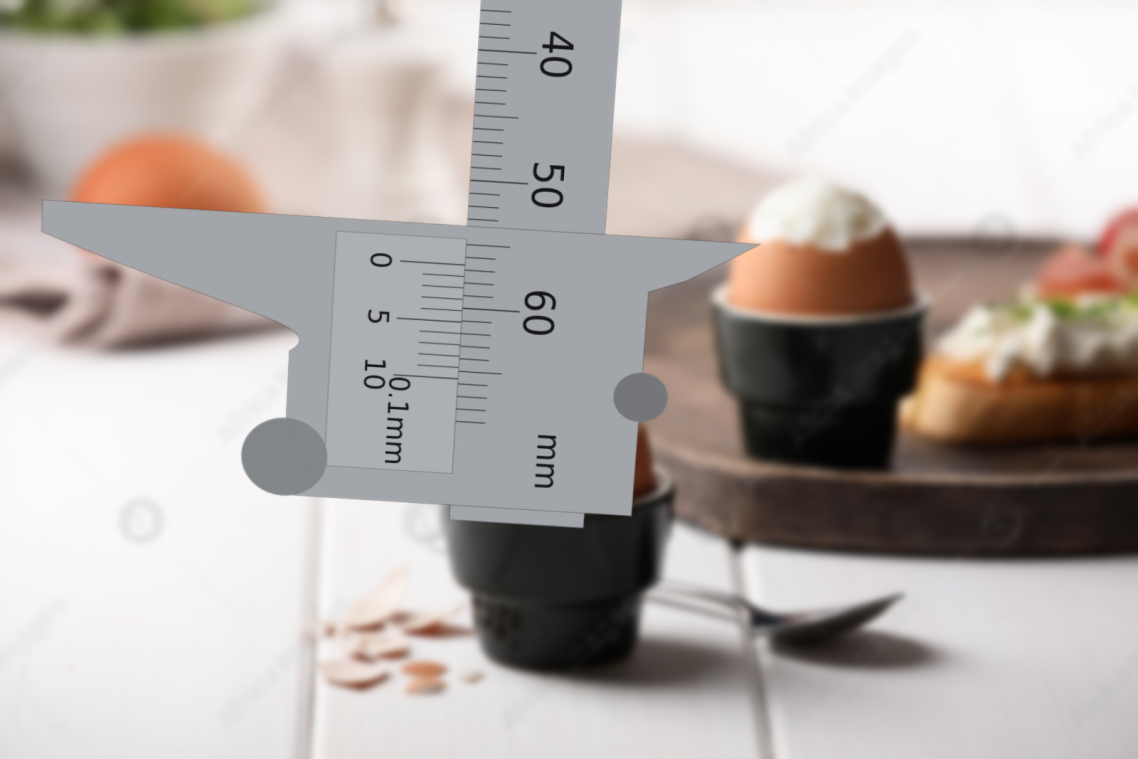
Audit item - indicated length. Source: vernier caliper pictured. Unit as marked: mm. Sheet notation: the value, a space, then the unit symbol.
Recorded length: 56.6 mm
